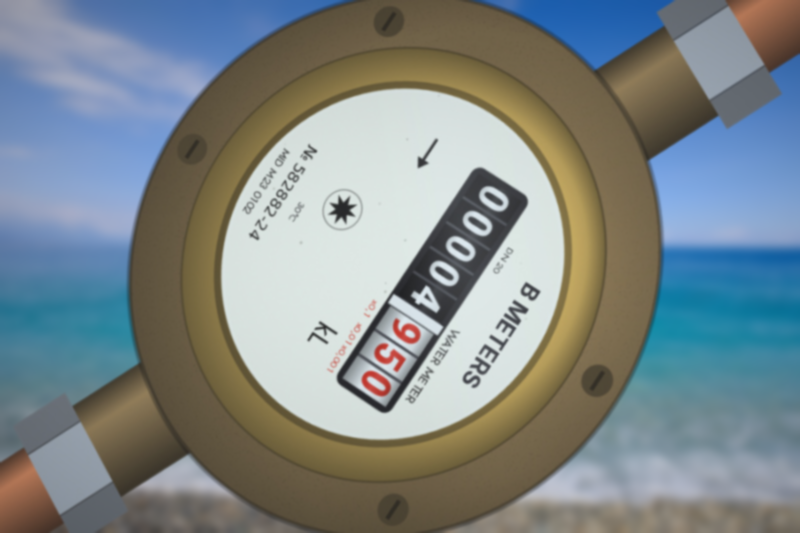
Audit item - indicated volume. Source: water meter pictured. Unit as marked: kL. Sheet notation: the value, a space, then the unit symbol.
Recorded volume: 4.950 kL
